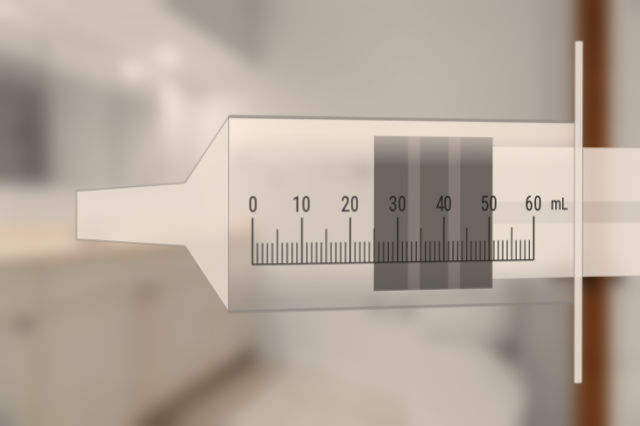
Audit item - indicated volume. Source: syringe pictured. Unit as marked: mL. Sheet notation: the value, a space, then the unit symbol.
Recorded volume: 25 mL
